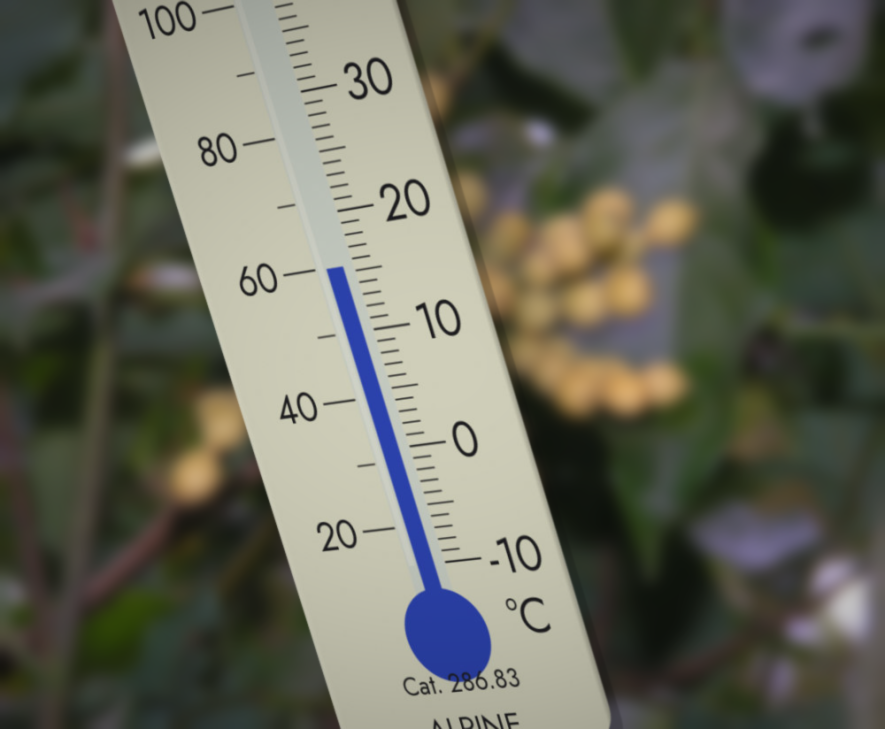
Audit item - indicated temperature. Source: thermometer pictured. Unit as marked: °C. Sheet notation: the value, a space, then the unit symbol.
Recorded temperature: 15.5 °C
